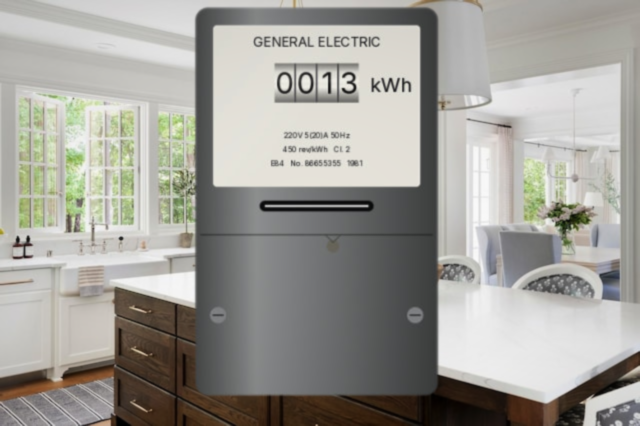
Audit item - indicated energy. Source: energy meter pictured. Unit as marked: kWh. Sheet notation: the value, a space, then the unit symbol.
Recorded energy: 13 kWh
